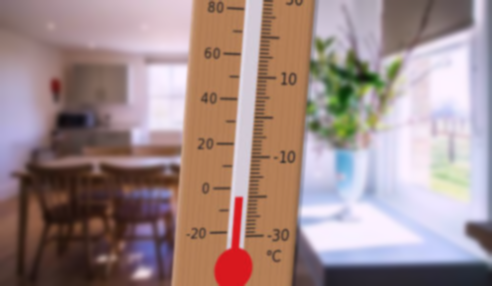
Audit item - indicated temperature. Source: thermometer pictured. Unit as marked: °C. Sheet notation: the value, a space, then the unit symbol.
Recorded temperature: -20 °C
